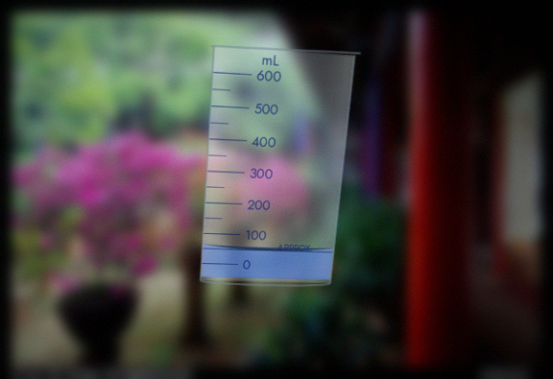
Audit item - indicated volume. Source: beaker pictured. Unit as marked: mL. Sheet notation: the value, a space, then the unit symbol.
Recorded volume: 50 mL
